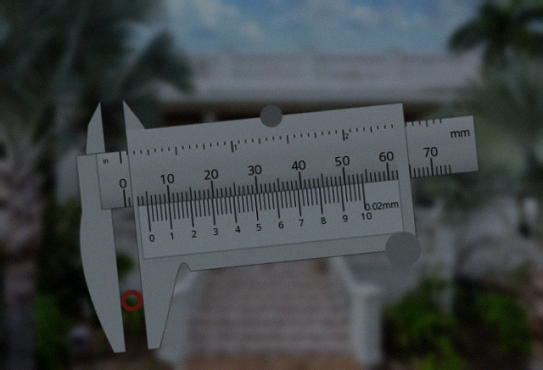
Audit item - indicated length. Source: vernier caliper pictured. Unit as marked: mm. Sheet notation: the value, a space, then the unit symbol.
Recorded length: 5.0 mm
